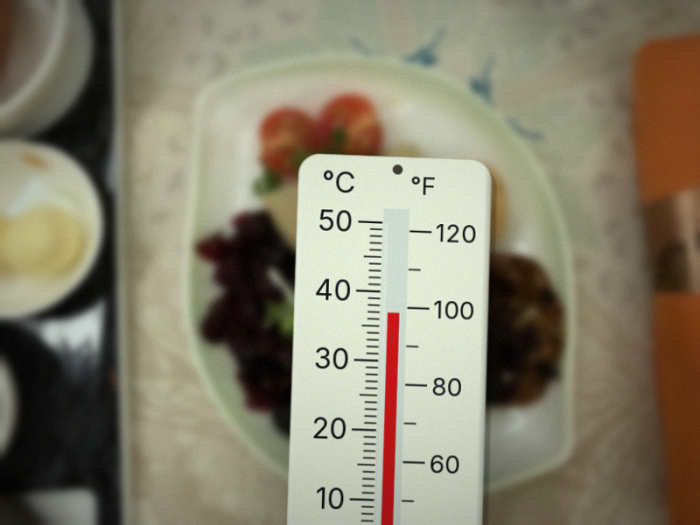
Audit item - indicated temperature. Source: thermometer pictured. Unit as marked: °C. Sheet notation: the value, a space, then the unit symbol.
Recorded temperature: 37 °C
